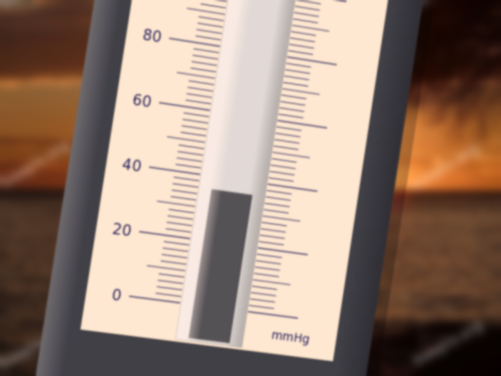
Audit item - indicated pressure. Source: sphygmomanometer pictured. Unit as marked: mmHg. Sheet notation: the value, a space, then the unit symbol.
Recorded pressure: 36 mmHg
